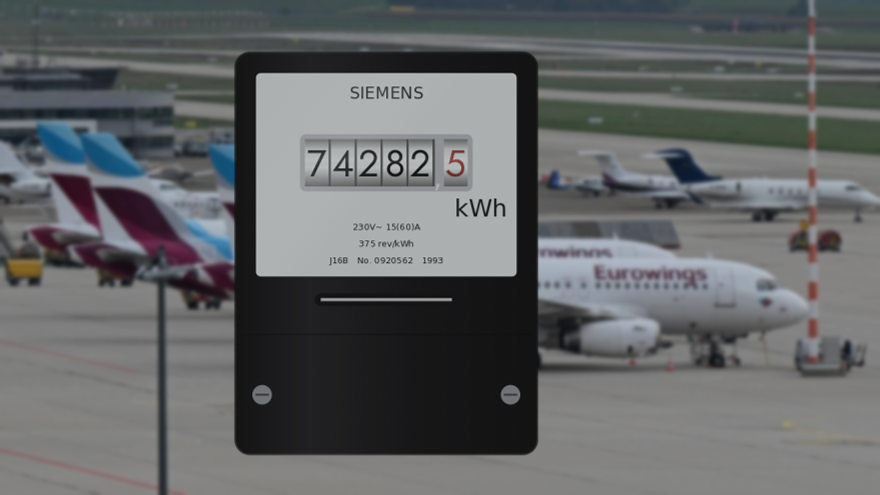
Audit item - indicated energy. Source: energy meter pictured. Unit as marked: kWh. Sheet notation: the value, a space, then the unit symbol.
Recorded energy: 74282.5 kWh
